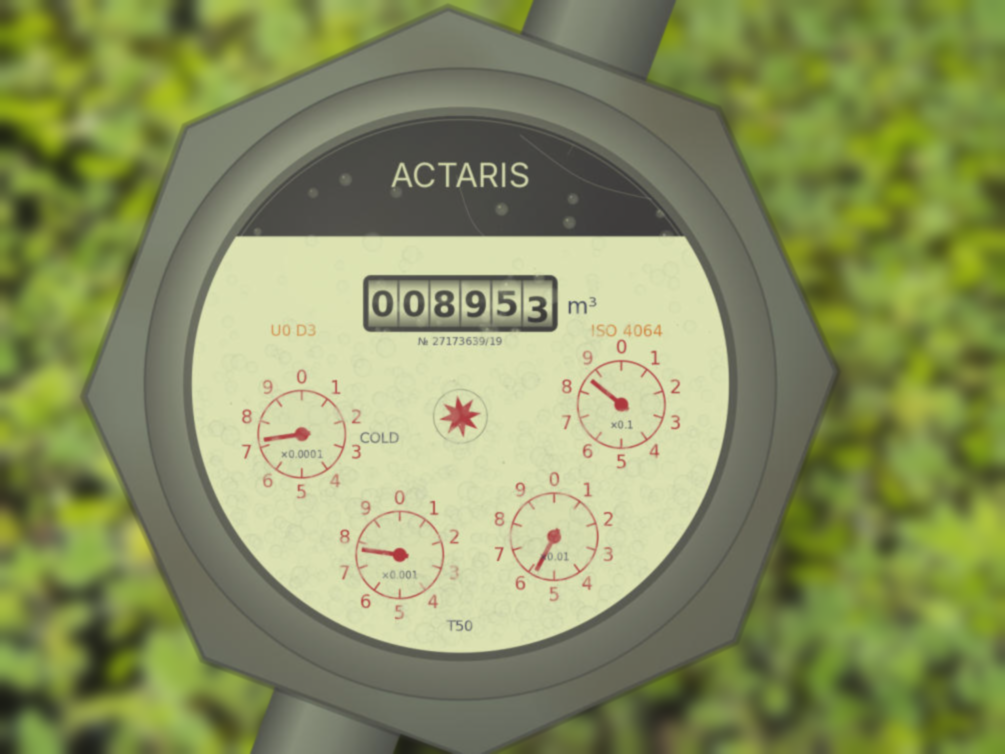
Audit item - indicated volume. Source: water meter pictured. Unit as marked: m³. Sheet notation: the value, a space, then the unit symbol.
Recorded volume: 8952.8577 m³
